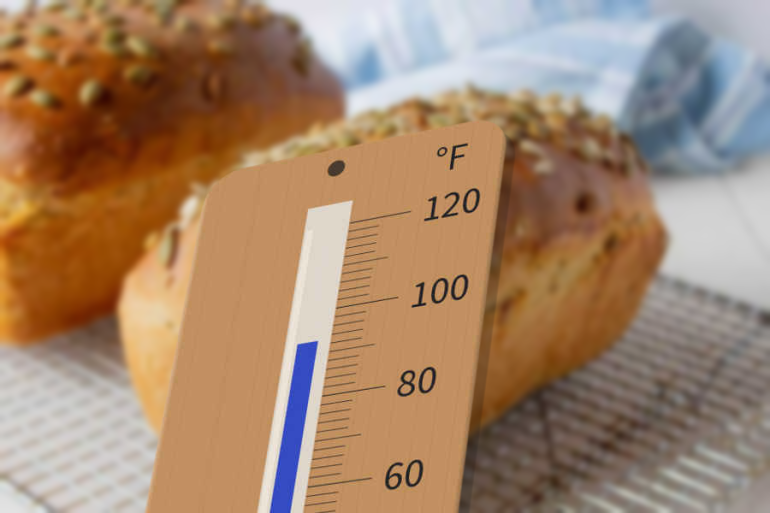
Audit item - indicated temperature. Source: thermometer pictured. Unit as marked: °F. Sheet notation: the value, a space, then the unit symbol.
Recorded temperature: 93 °F
